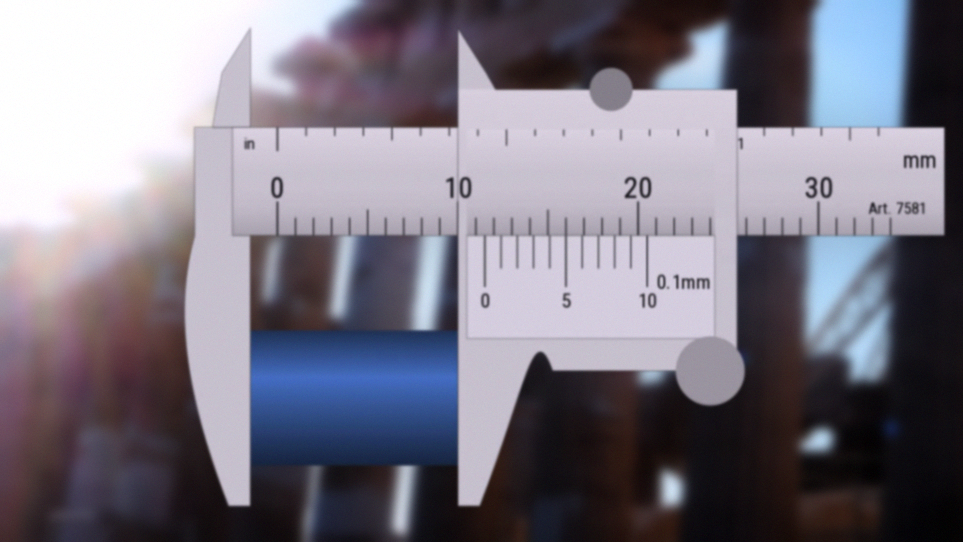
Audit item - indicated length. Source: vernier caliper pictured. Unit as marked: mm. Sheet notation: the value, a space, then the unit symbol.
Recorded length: 11.5 mm
